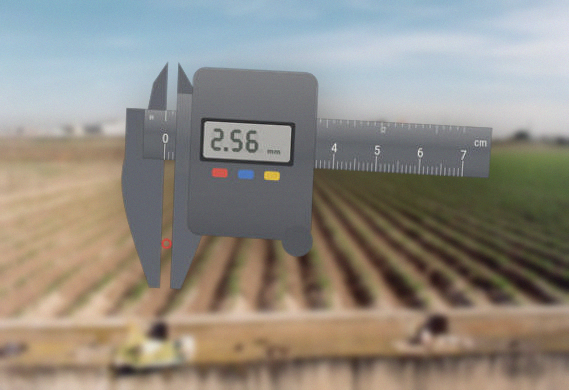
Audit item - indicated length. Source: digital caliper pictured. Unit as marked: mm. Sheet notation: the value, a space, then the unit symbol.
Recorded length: 2.56 mm
